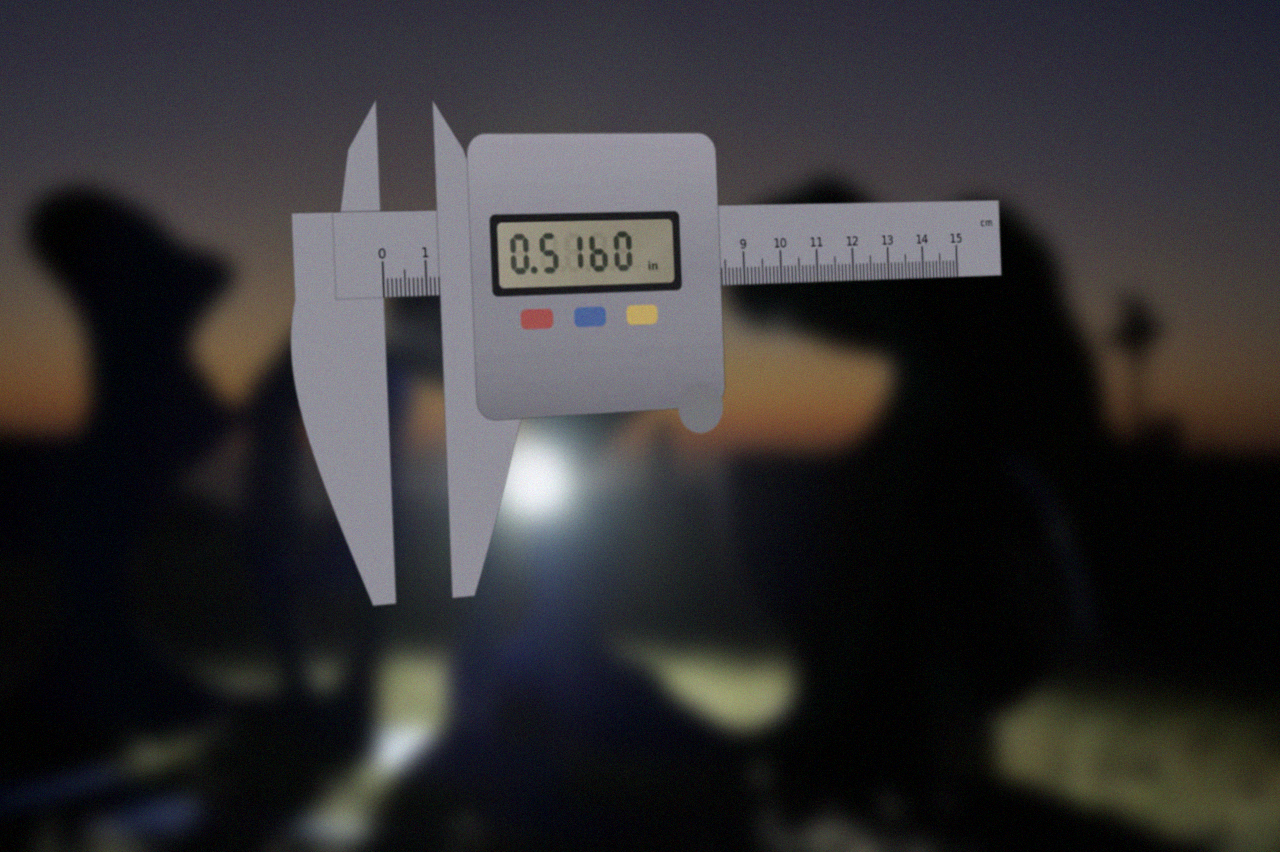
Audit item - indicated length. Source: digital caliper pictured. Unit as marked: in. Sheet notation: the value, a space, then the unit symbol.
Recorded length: 0.5160 in
